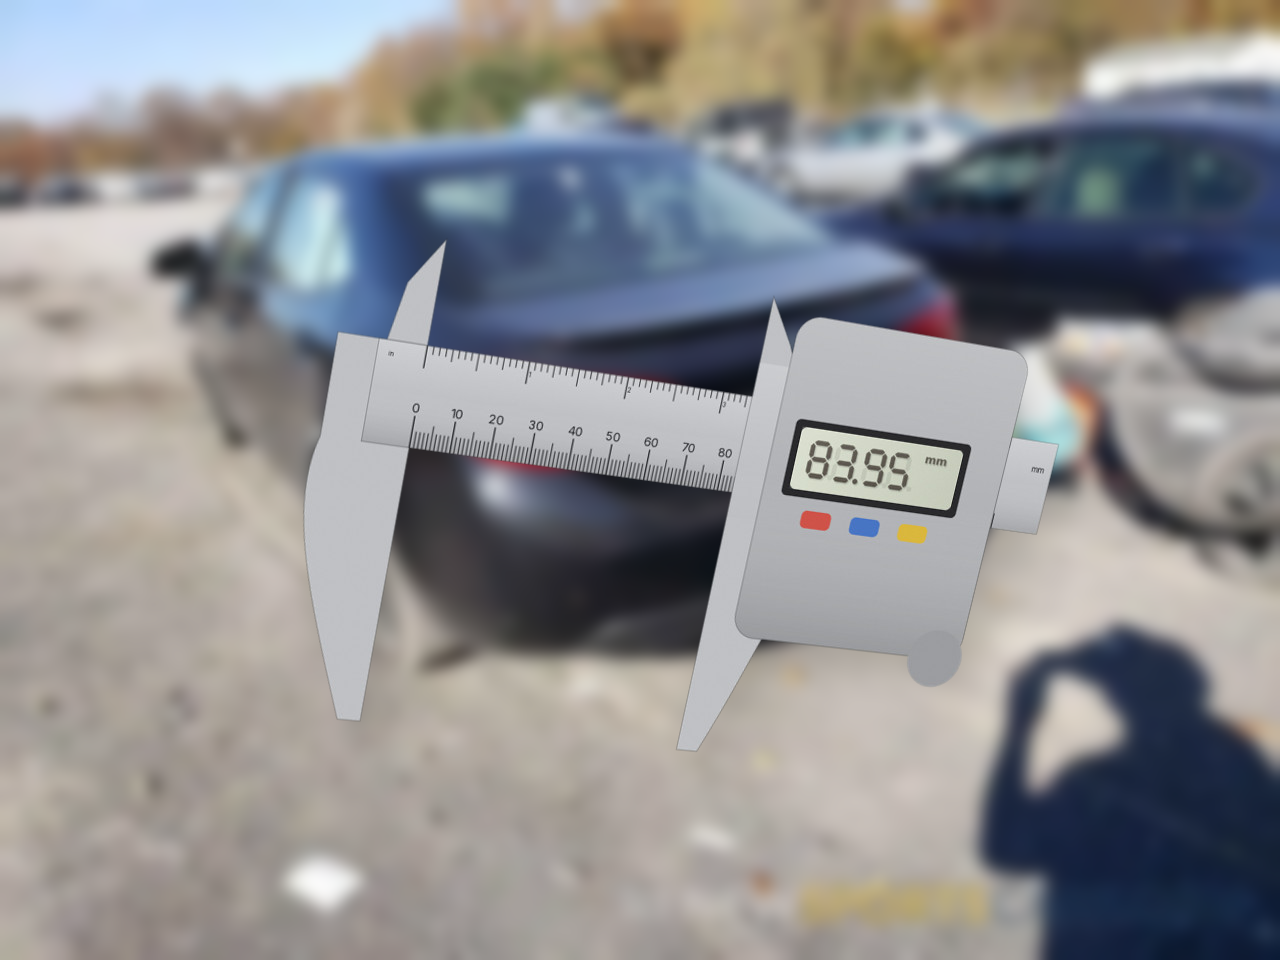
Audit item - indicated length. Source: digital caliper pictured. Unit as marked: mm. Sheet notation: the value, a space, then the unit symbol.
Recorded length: 83.95 mm
